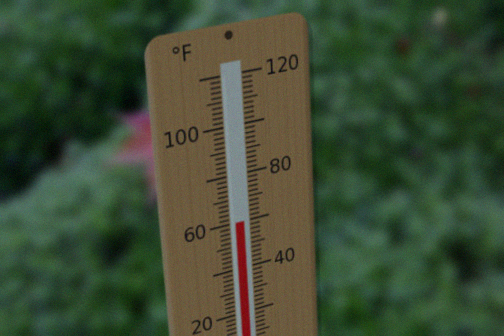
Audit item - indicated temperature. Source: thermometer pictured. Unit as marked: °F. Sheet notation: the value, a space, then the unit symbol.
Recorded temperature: 60 °F
